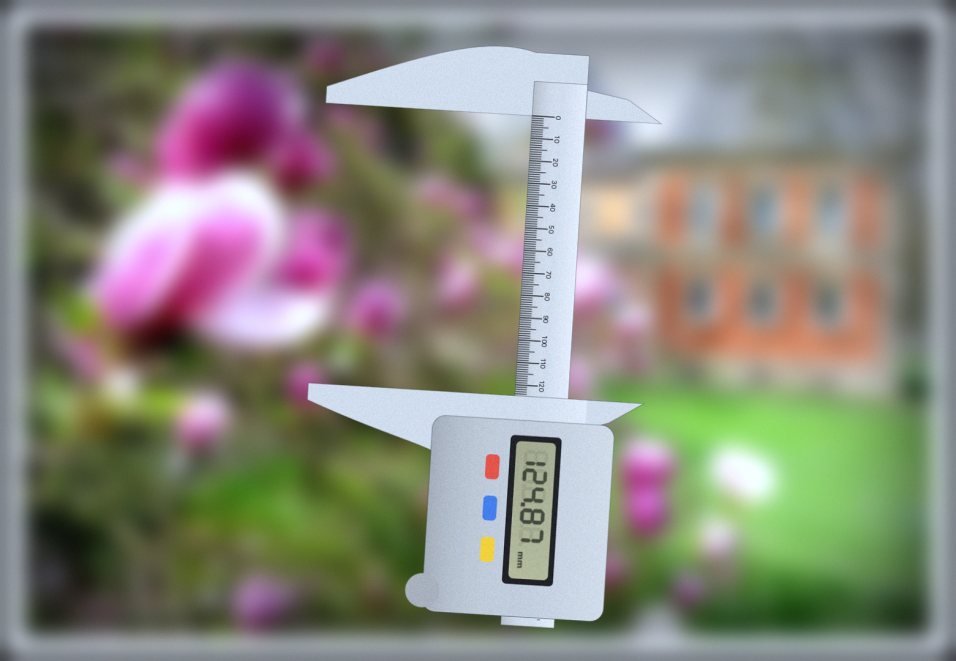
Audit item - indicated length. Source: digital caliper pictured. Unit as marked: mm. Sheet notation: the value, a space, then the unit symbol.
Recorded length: 124.87 mm
